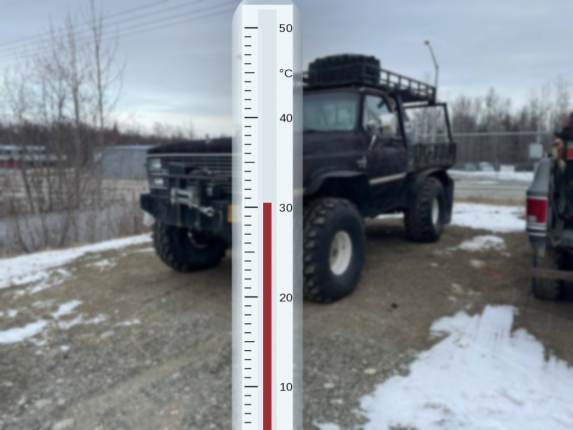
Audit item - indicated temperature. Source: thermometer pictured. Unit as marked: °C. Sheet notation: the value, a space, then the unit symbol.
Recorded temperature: 30.5 °C
